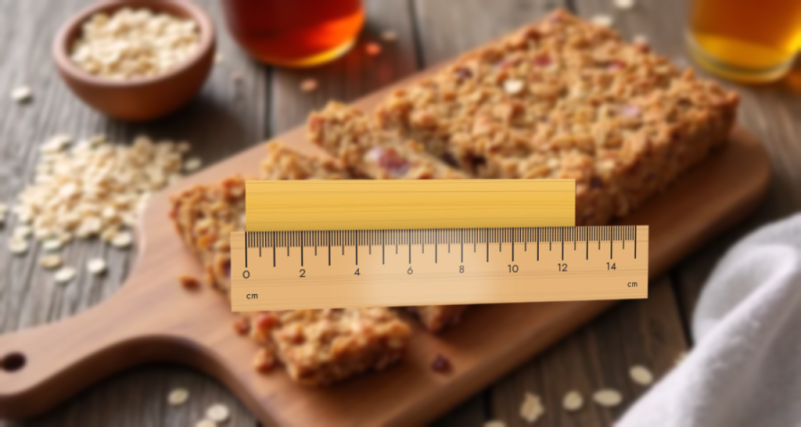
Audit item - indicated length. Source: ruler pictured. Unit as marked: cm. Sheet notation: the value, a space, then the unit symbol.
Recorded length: 12.5 cm
